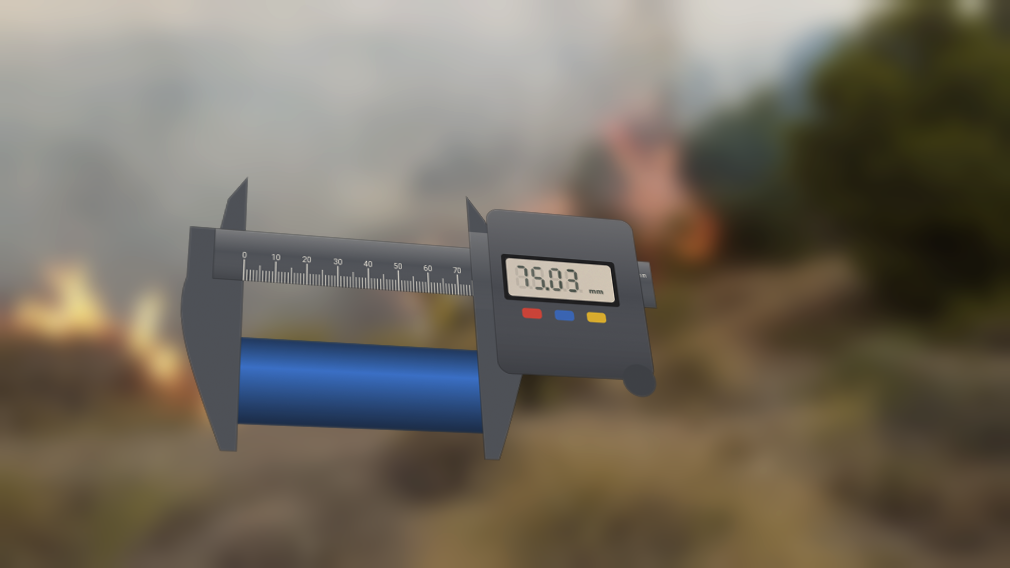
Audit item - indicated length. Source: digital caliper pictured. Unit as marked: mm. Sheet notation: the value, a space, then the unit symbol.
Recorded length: 75.03 mm
